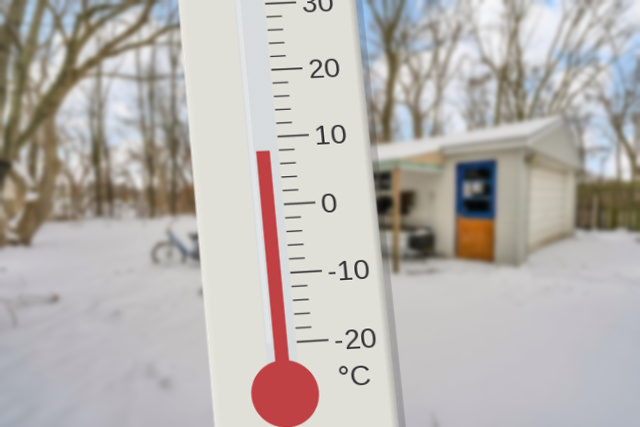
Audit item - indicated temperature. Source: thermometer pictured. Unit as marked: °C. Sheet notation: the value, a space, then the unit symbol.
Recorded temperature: 8 °C
